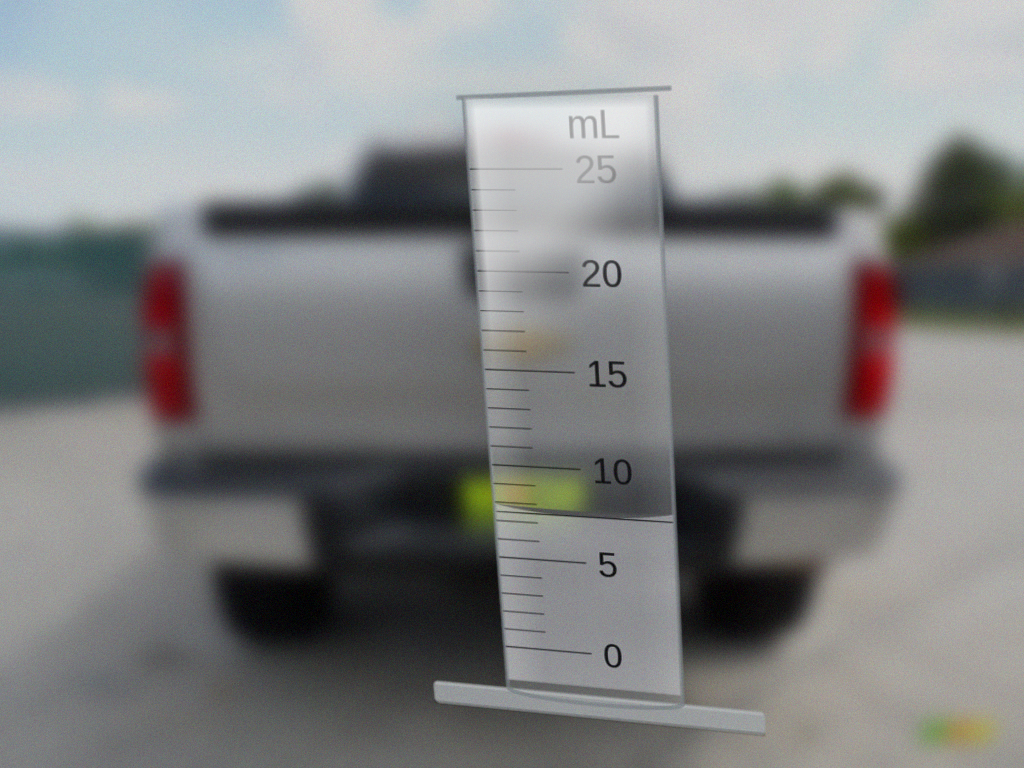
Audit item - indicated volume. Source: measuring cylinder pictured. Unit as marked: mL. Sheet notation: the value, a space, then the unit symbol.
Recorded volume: 7.5 mL
